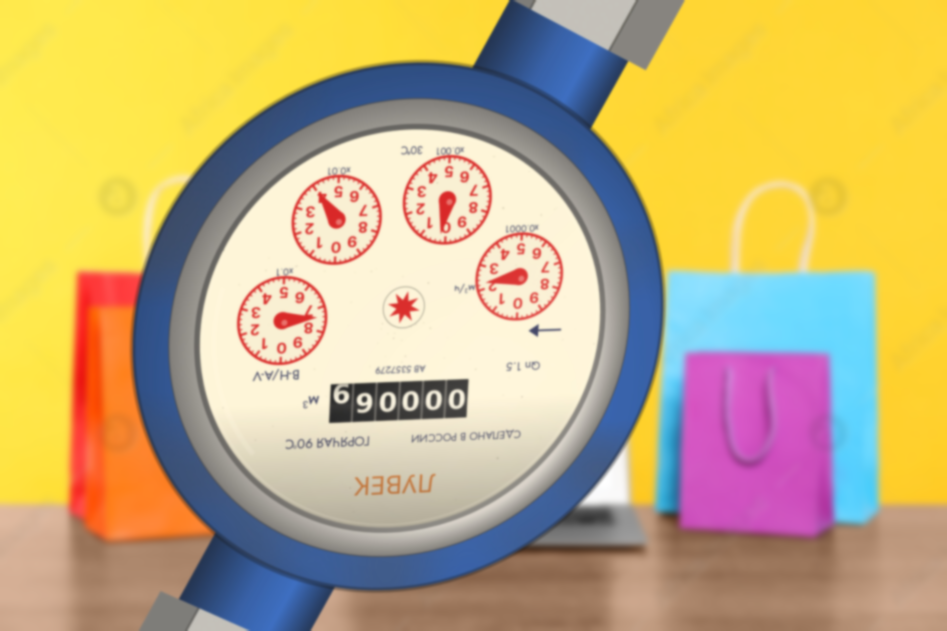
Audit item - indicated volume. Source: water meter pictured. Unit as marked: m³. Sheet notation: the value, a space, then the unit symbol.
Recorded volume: 68.7402 m³
